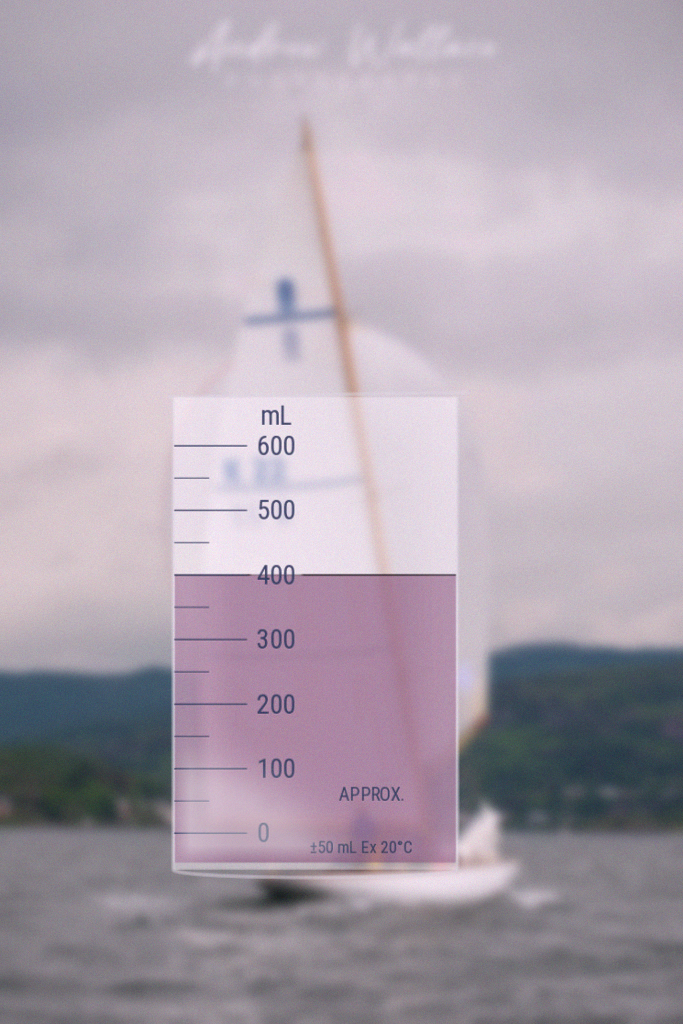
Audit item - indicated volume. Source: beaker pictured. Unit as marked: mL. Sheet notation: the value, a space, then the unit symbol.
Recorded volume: 400 mL
